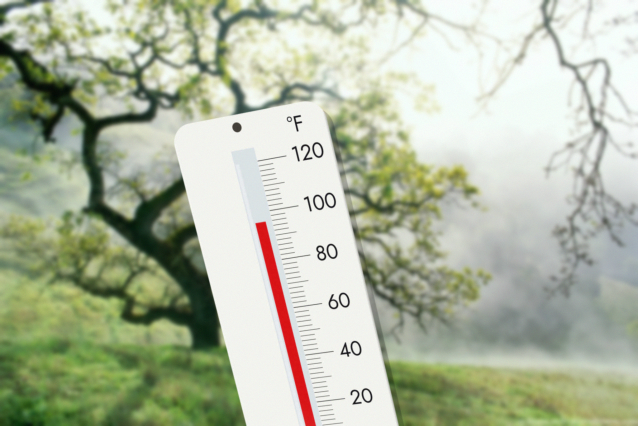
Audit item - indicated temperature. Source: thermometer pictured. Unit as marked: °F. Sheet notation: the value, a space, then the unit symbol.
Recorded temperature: 96 °F
